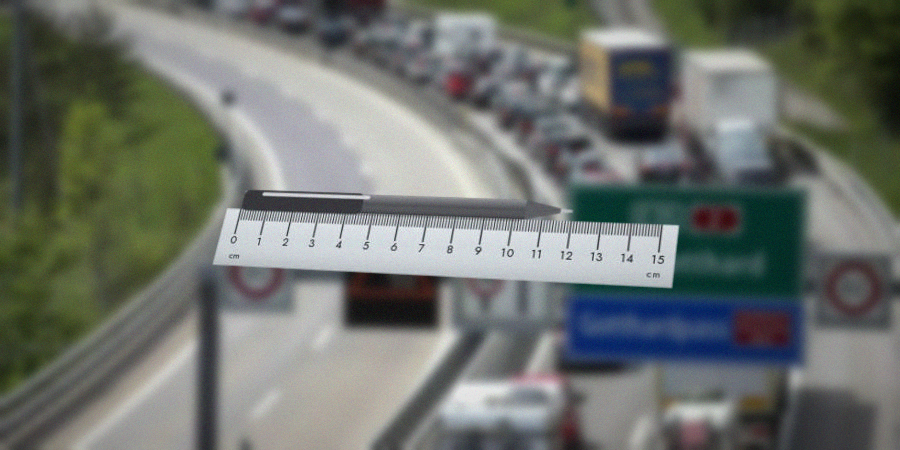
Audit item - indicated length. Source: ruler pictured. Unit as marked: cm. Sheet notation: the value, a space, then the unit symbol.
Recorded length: 12 cm
